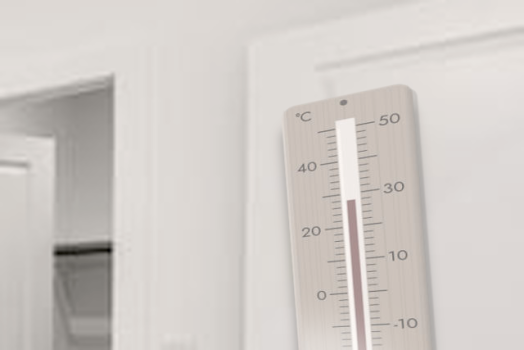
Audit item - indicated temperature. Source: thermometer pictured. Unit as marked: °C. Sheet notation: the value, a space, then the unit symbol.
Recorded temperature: 28 °C
